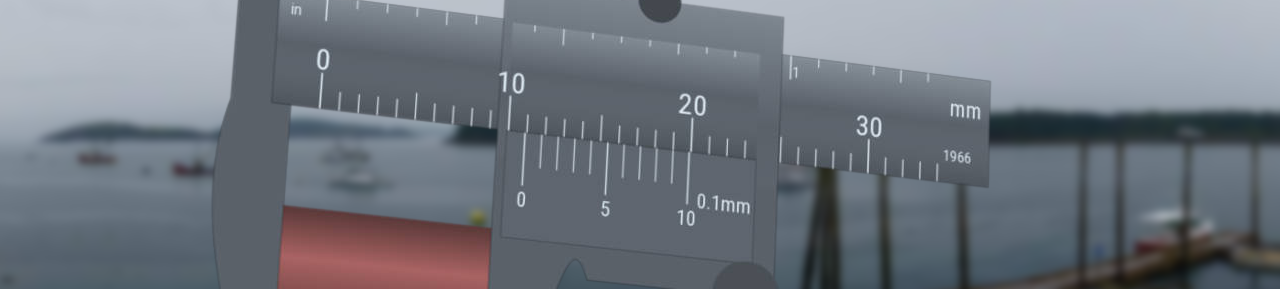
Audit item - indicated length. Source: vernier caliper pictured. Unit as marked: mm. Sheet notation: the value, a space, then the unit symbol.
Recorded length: 10.9 mm
